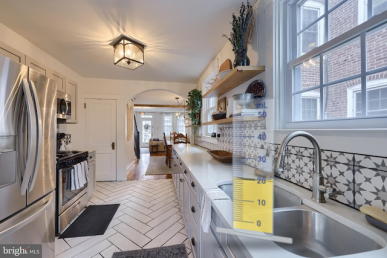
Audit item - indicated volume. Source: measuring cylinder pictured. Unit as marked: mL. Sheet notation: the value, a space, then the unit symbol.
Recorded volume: 20 mL
